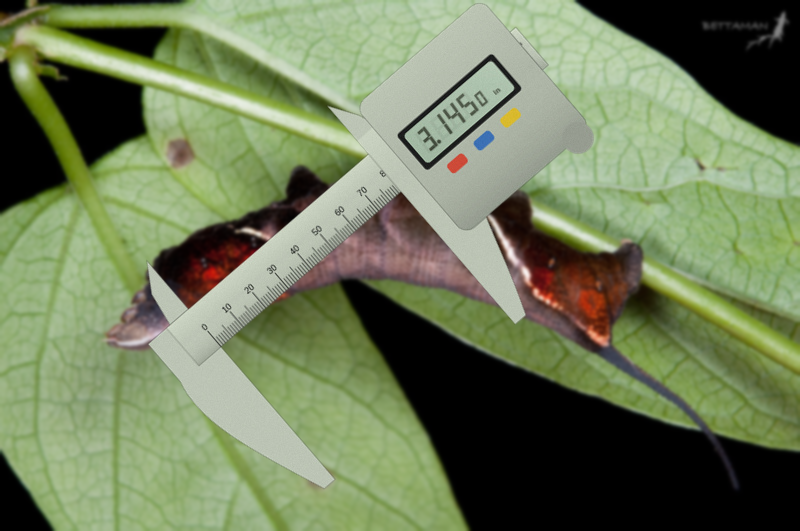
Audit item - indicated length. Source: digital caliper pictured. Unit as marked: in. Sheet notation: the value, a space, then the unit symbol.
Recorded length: 3.1450 in
